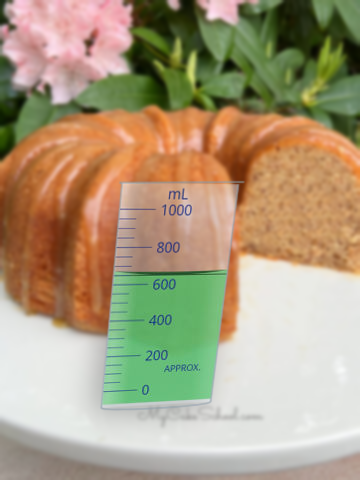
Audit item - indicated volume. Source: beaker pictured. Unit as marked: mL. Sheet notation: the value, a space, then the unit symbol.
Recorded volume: 650 mL
